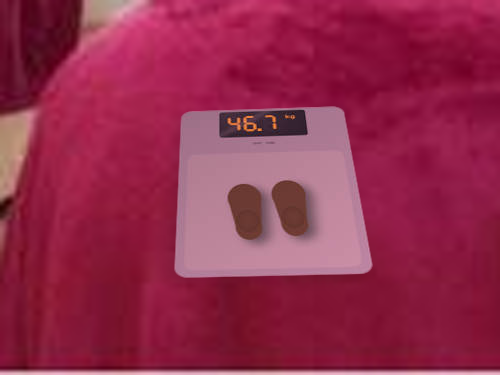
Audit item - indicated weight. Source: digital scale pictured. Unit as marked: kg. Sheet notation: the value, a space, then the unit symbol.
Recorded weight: 46.7 kg
